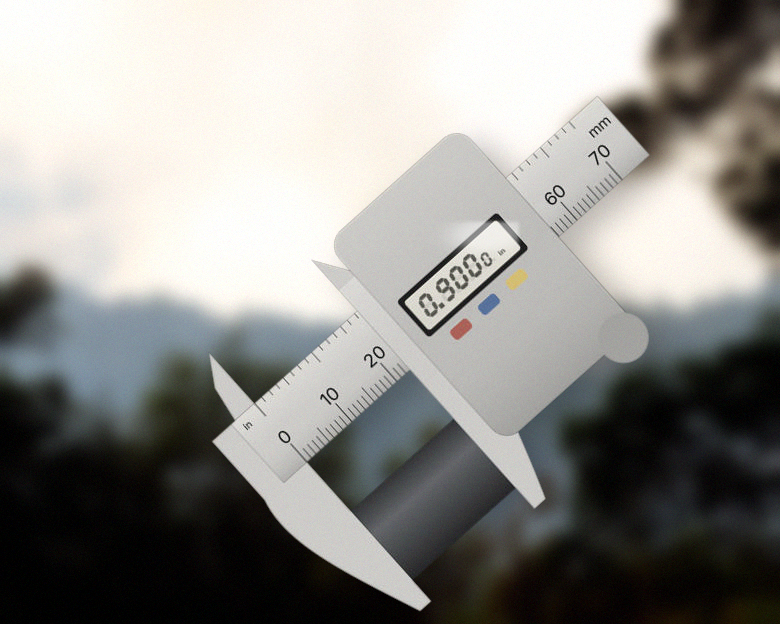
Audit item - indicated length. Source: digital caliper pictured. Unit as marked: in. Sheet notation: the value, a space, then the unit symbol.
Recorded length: 0.9000 in
